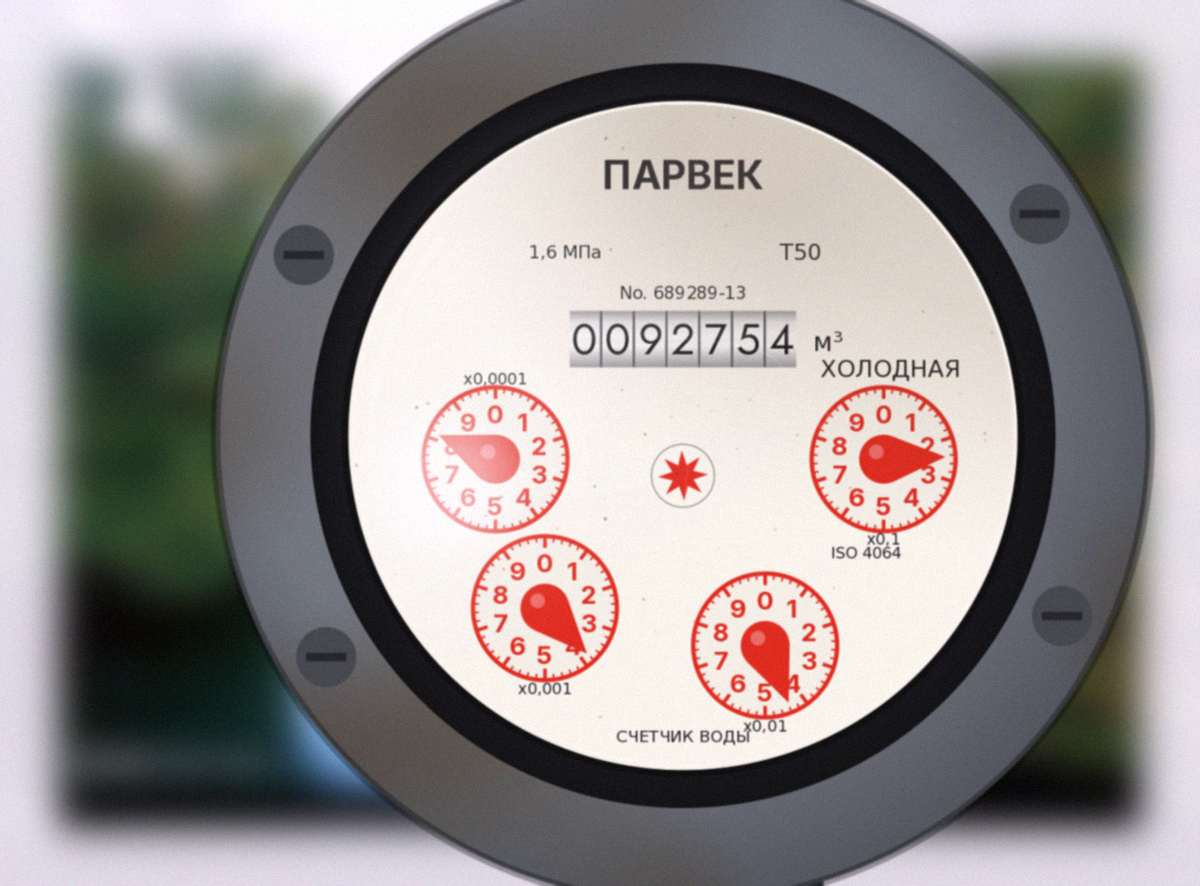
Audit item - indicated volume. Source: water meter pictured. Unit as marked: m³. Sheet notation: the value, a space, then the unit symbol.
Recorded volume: 92754.2438 m³
